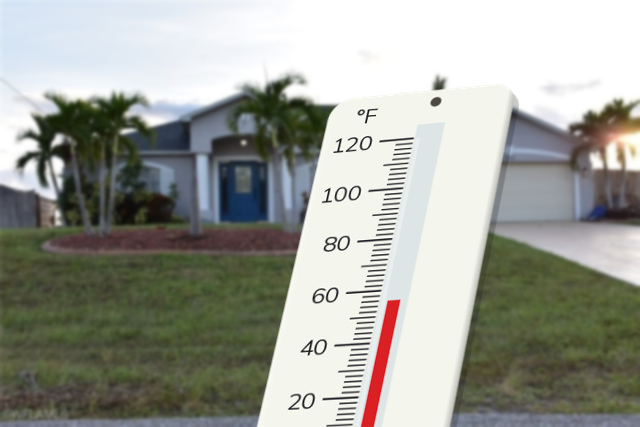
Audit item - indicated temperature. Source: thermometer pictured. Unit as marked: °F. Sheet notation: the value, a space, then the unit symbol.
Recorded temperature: 56 °F
